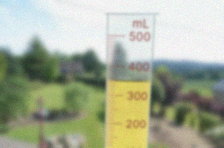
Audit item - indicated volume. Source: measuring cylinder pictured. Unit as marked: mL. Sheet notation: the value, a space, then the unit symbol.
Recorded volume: 350 mL
